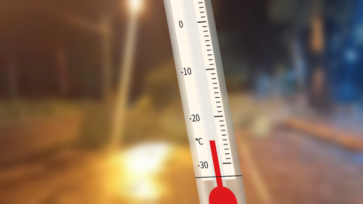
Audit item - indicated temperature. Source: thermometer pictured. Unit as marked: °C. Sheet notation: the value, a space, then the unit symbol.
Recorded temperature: -25 °C
